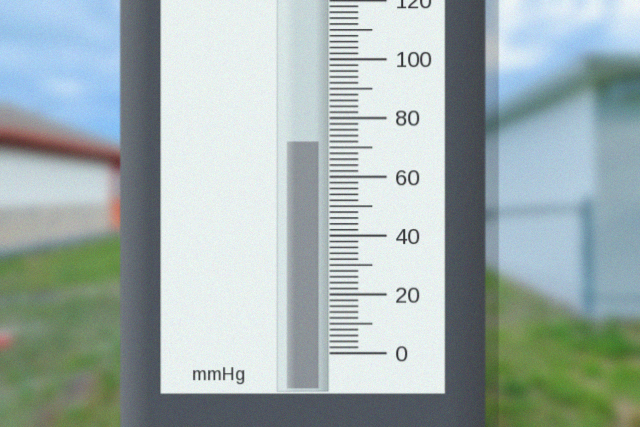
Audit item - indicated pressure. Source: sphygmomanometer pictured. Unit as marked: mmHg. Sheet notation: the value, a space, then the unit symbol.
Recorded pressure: 72 mmHg
